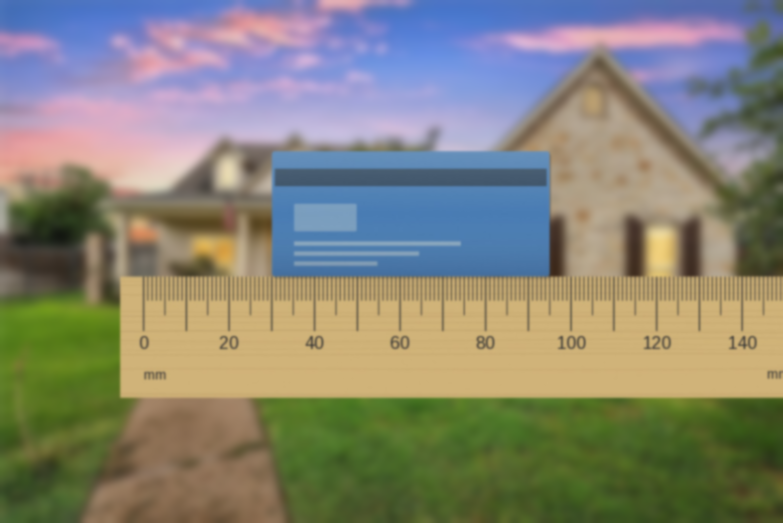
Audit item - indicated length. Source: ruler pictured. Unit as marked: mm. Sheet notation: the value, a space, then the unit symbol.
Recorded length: 65 mm
